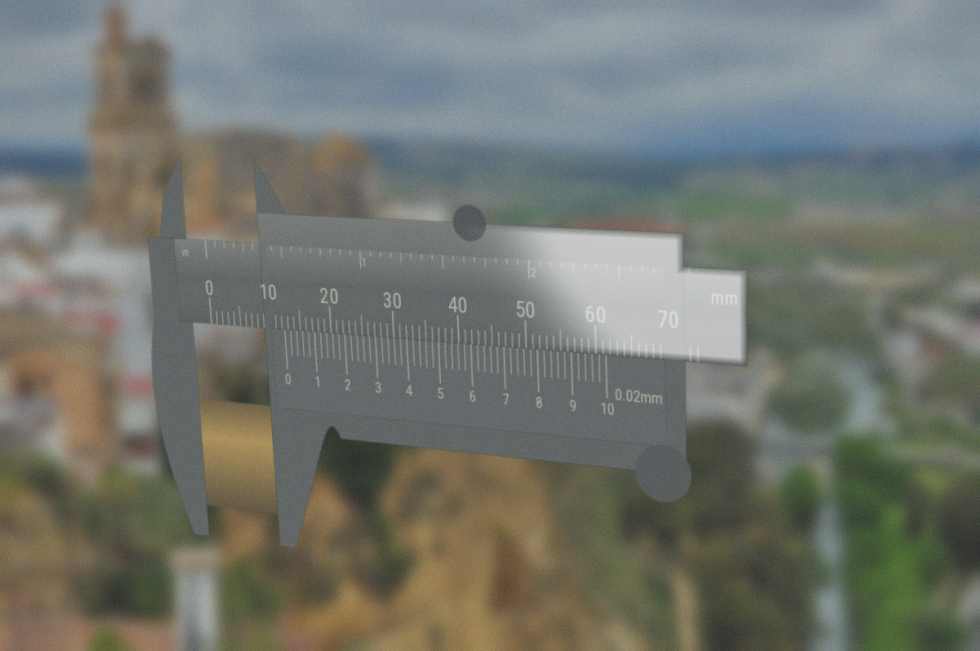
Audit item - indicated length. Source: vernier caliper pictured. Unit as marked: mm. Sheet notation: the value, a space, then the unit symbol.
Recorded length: 12.4 mm
